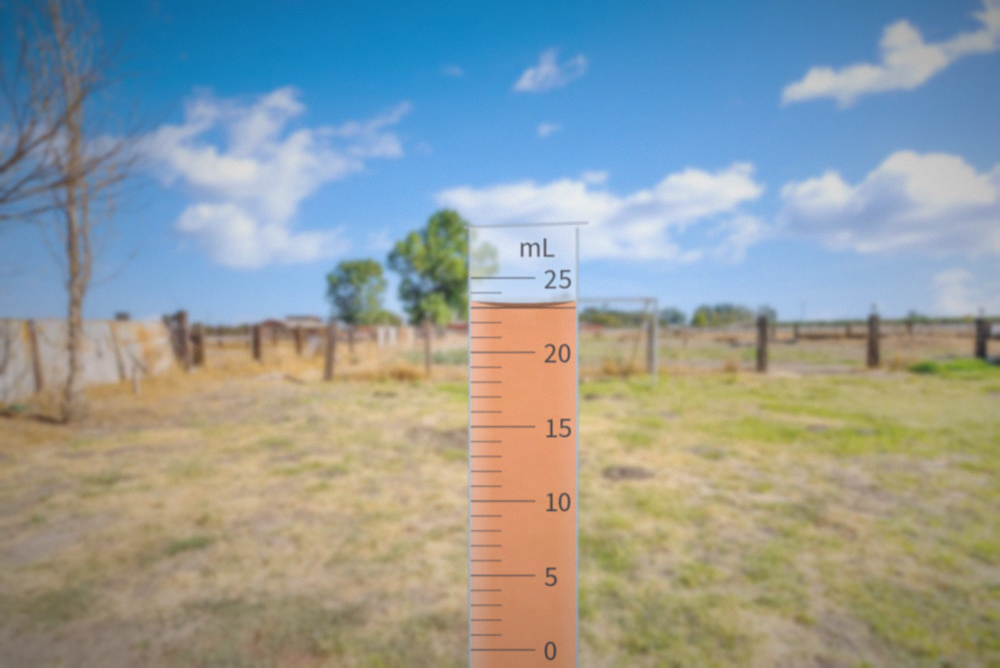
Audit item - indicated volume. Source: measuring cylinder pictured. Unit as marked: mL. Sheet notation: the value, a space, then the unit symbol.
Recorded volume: 23 mL
